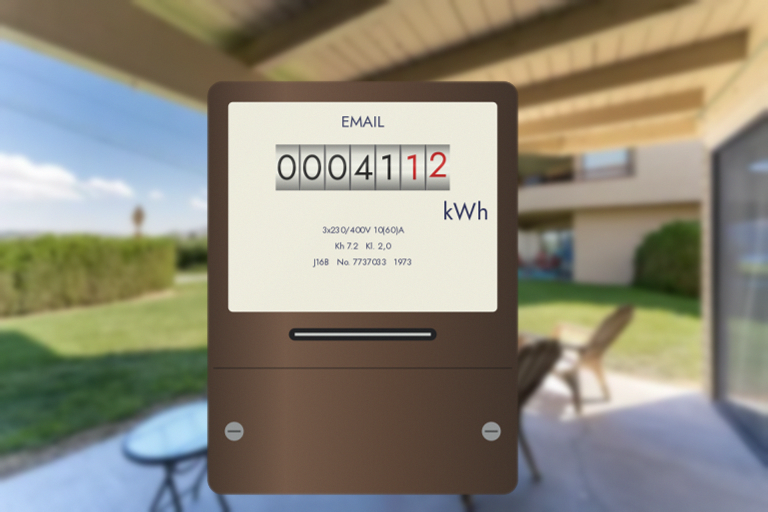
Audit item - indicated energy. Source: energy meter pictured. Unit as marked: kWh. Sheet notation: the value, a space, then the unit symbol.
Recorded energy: 41.12 kWh
